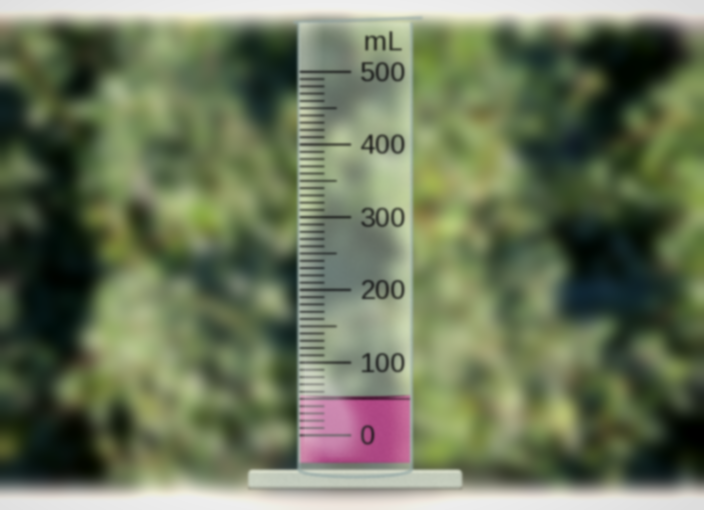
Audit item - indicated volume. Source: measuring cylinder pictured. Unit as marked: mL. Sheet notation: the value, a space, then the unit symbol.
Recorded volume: 50 mL
